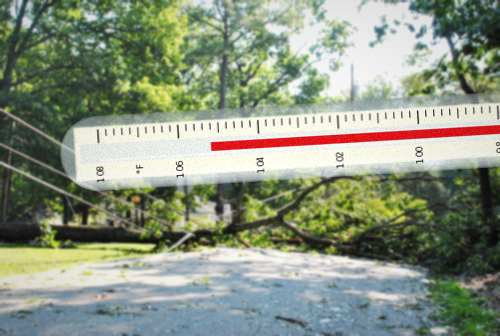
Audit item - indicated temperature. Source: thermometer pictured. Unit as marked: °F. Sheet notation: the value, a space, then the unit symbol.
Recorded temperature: 105.2 °F
